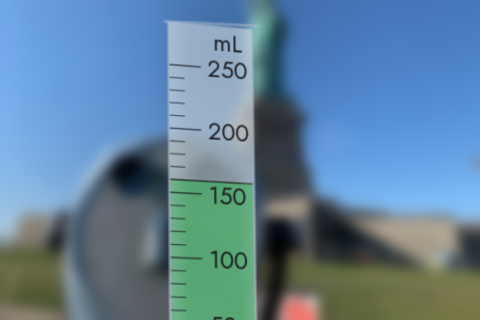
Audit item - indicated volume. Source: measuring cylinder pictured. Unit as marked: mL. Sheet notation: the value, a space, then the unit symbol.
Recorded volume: 160 mL
